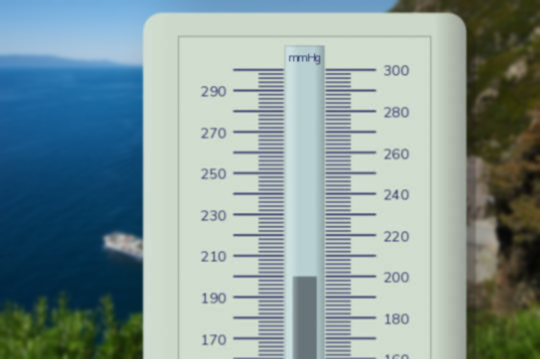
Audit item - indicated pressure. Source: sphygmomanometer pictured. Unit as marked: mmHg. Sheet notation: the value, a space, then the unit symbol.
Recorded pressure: 200 mmHg
